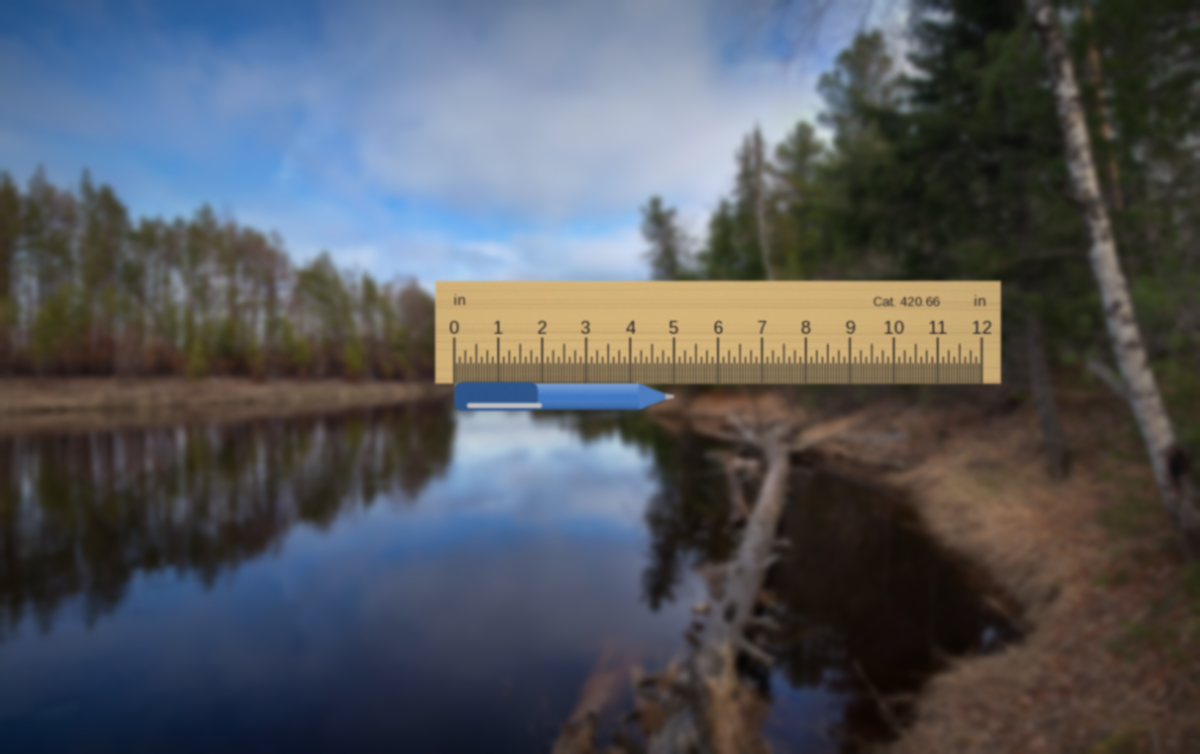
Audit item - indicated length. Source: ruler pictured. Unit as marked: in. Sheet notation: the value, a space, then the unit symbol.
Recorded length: 5 in
